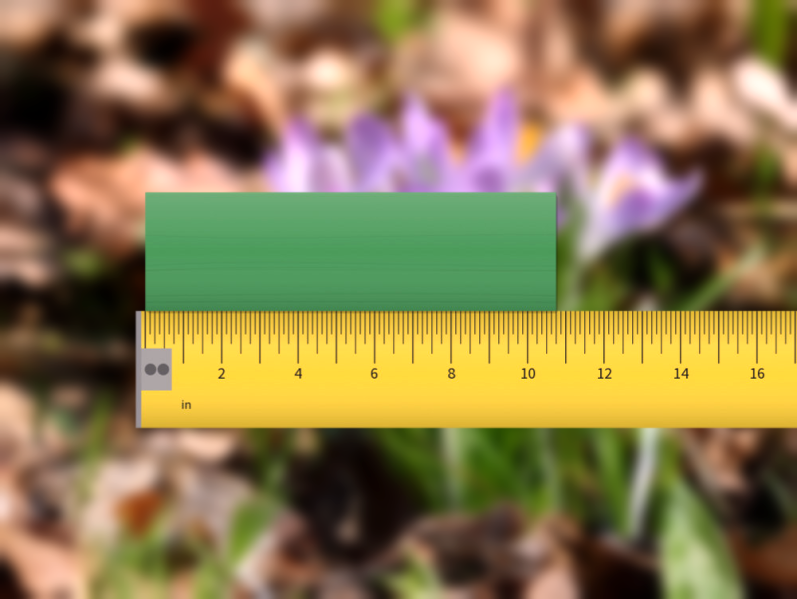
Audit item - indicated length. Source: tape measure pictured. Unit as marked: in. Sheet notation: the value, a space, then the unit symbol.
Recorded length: 10.75 in
